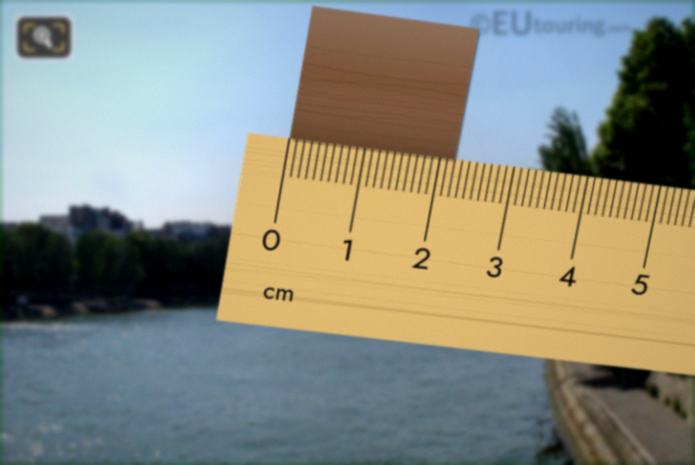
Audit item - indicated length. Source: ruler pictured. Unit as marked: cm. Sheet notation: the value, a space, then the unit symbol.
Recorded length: 2.2 cm
